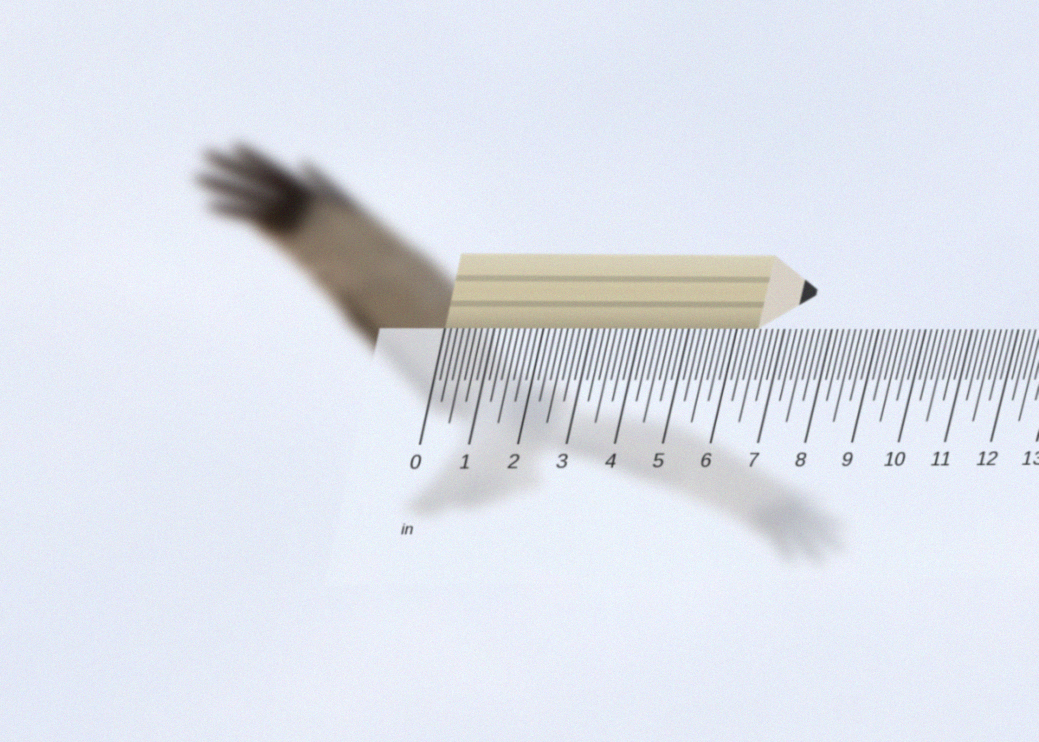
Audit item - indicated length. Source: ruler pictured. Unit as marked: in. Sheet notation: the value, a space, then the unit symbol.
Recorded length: 7.5 in
